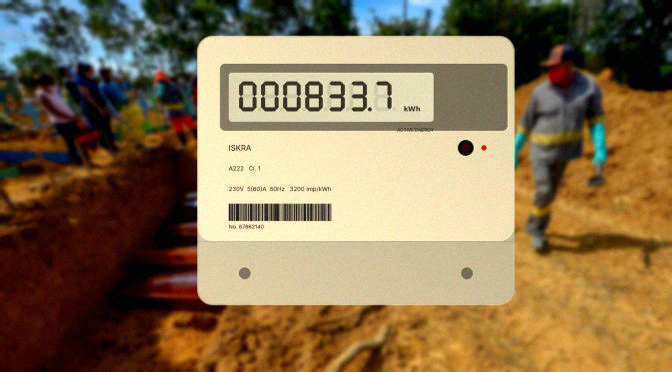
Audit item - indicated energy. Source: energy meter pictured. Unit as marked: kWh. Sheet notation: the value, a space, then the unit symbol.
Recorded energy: 833.7 kWh
